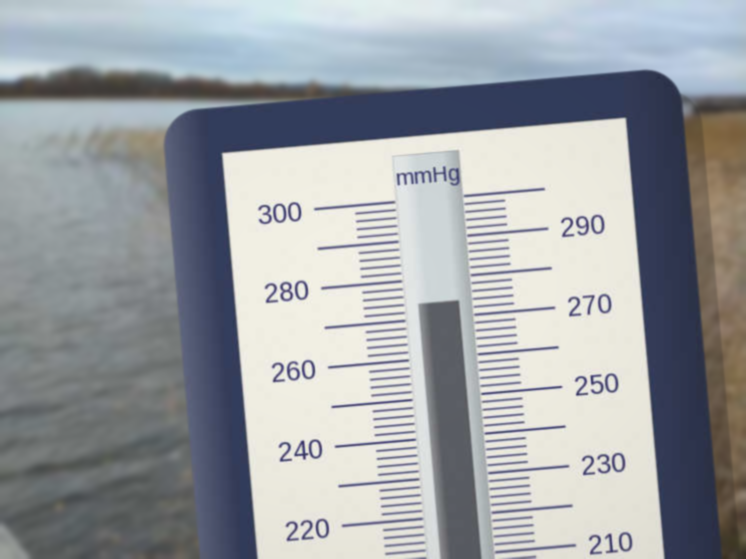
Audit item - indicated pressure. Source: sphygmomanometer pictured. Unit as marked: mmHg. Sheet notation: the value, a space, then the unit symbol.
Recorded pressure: 274 mmHg
